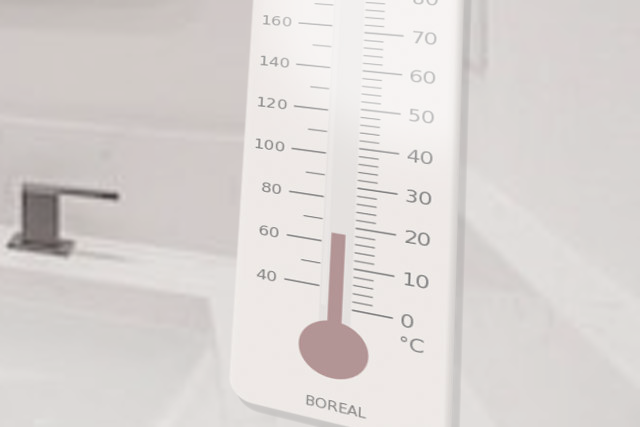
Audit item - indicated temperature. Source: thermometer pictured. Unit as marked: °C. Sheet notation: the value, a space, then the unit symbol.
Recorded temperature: 18 °C
